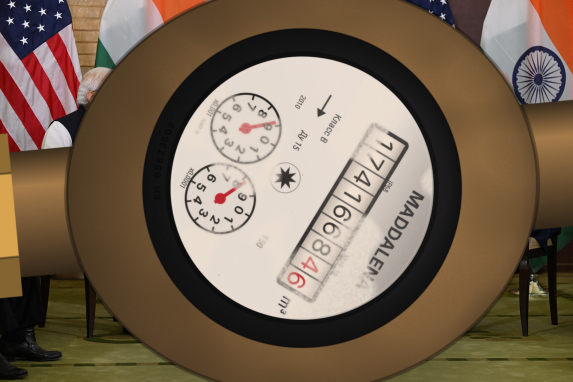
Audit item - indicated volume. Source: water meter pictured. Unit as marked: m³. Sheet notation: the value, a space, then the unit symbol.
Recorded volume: 1741668.4588 m³
